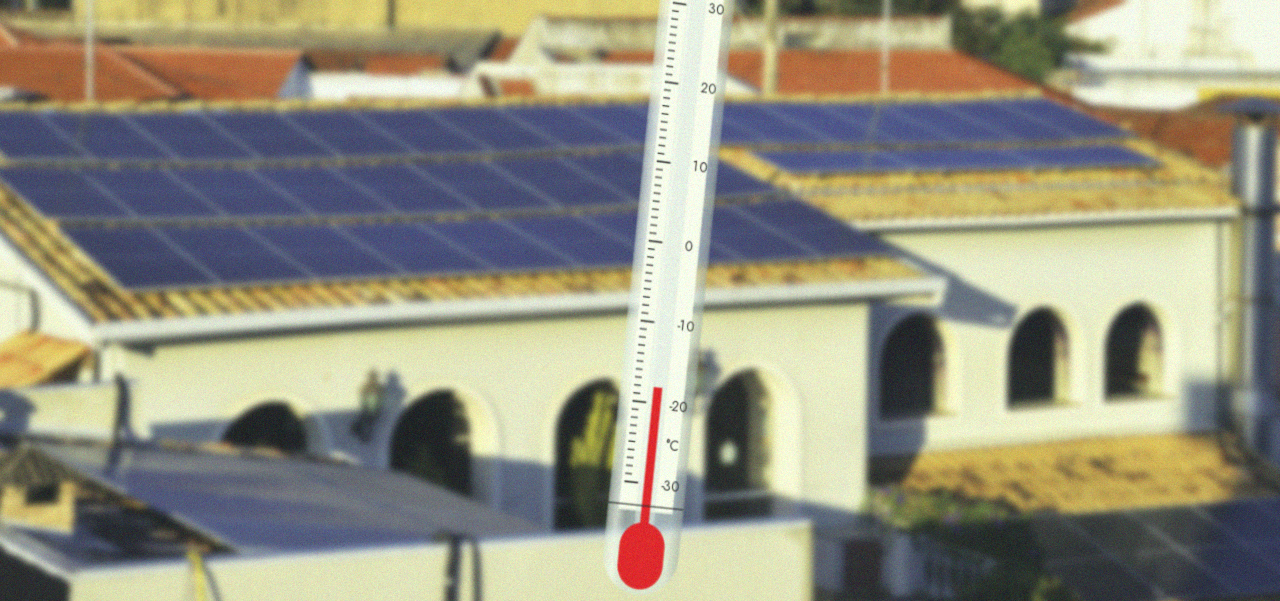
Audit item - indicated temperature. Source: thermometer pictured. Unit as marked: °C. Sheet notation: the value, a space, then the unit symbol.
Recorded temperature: -18 °C
